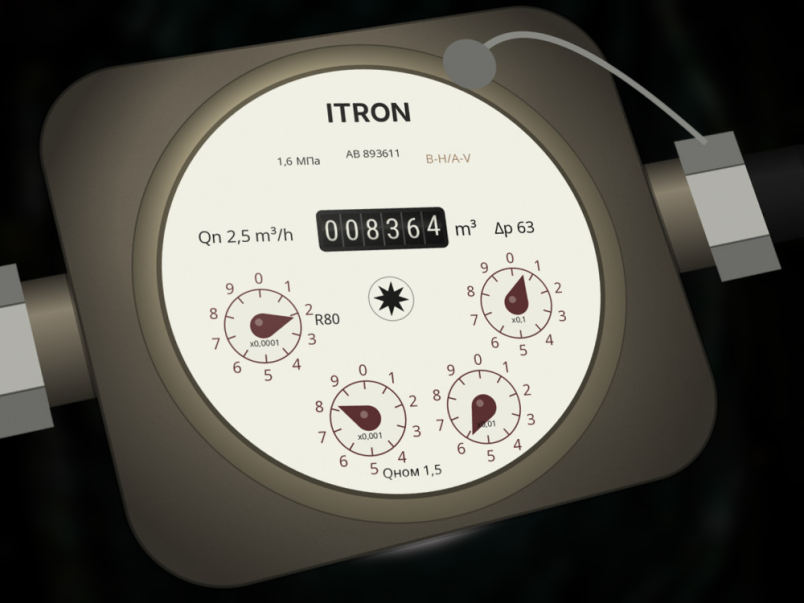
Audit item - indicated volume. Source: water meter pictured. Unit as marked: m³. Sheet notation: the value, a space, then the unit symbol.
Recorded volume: 8364.0582 m³
